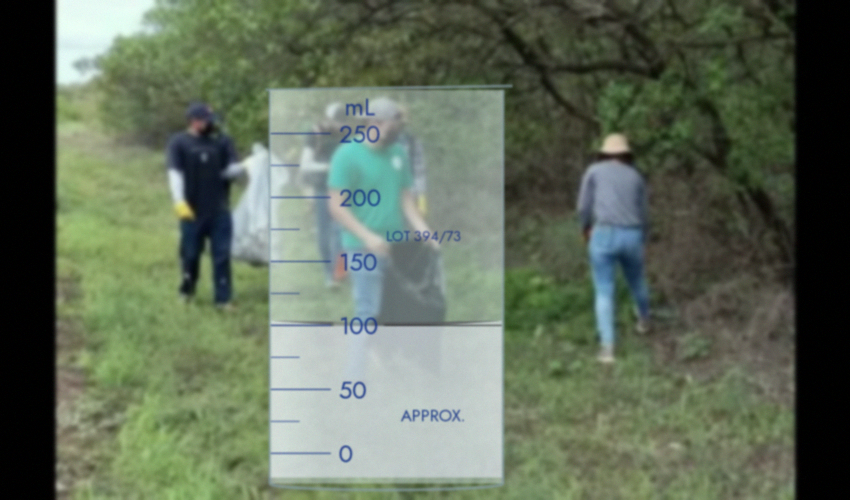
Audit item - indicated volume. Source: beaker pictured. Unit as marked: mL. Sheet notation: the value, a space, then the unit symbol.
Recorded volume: 100 mL
